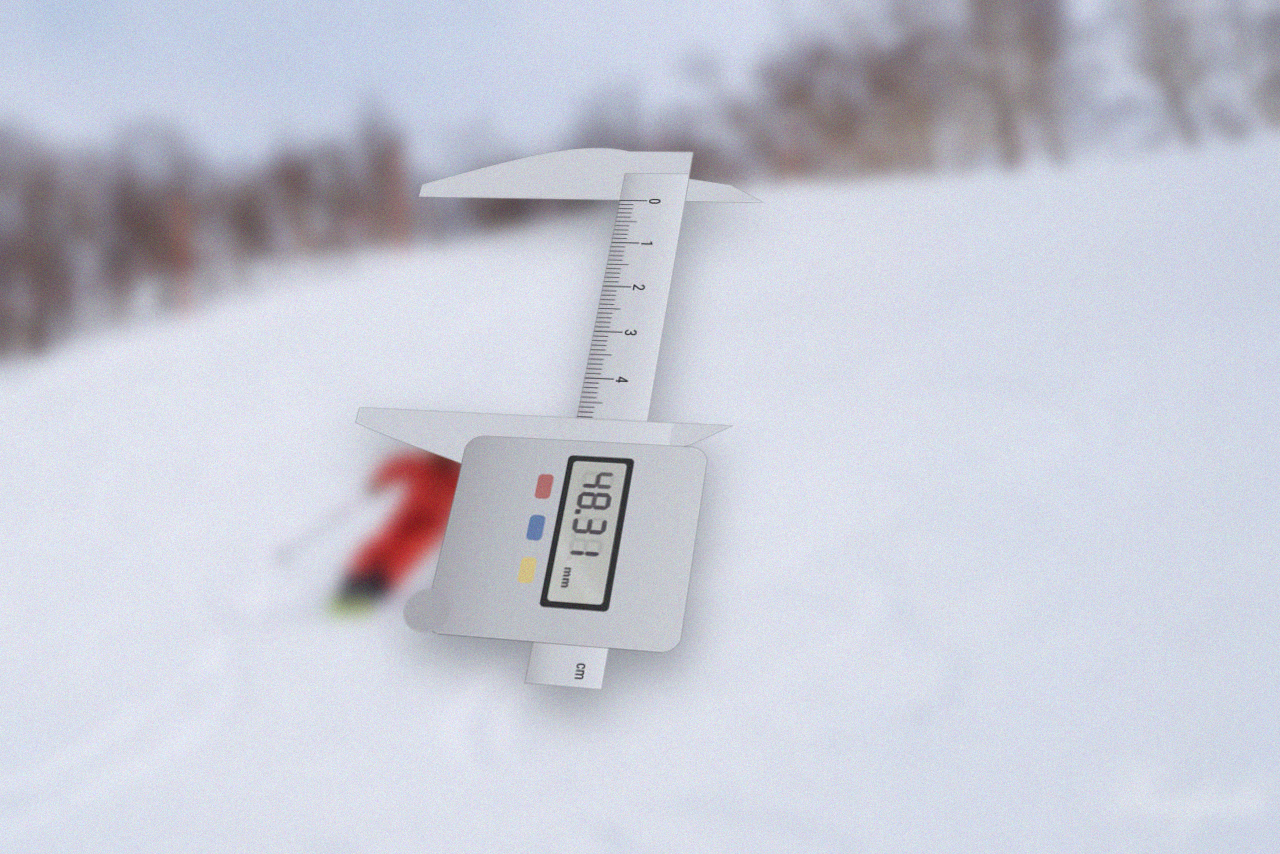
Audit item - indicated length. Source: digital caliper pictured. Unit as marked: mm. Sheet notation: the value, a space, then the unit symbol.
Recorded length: 48.31 mm
